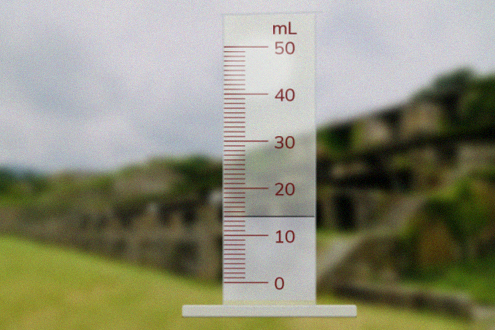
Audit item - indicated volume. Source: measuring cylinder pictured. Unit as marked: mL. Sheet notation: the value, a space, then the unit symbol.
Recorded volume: 14 mL
